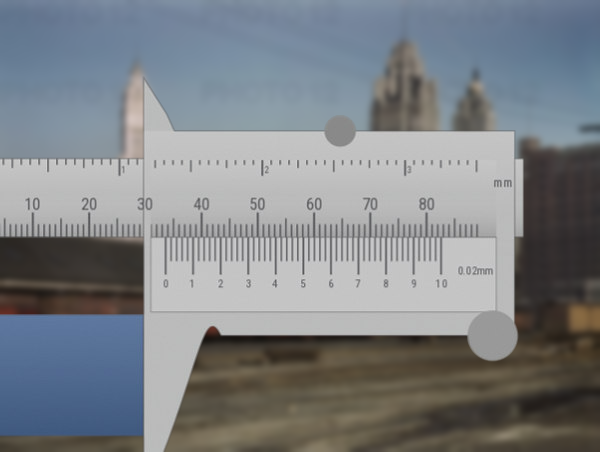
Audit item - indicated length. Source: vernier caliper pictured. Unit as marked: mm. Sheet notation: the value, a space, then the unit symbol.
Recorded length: 33.6 mm
